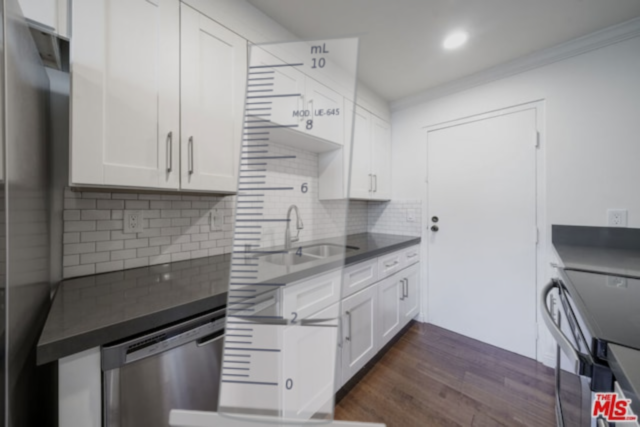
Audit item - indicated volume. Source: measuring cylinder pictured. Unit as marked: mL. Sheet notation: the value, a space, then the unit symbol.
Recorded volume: 1.8 mL
